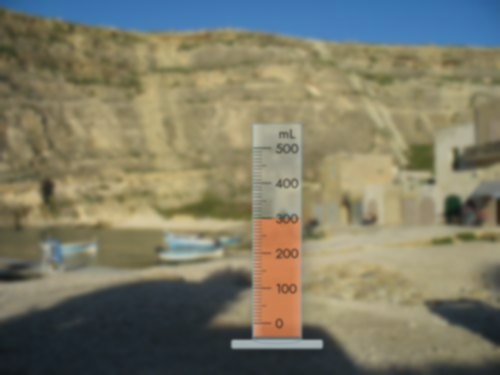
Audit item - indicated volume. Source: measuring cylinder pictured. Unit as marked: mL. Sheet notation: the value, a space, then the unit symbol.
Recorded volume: 300 mL
